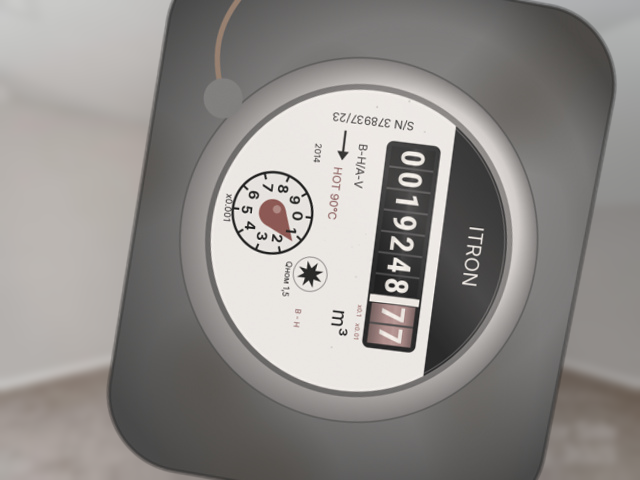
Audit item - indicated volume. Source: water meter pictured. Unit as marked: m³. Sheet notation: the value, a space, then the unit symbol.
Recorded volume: 19248.771 m³
